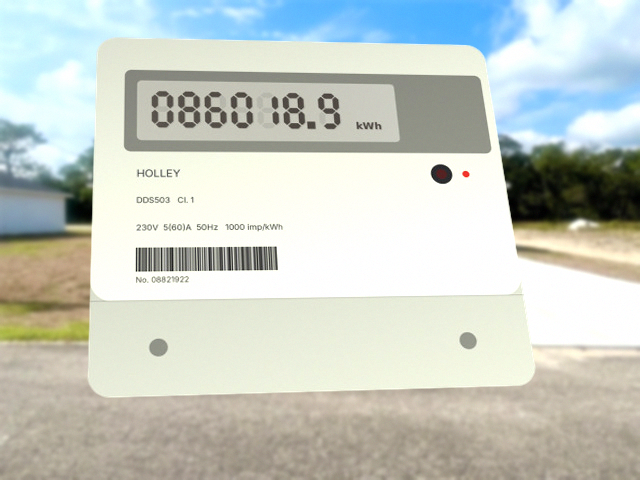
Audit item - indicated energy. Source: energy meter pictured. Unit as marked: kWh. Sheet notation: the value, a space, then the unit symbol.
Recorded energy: 86018.9 kWh
